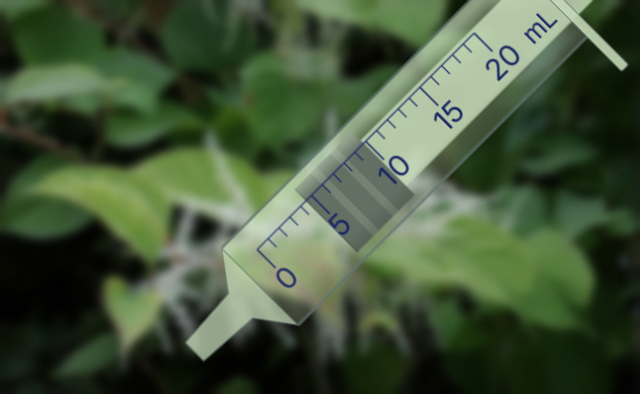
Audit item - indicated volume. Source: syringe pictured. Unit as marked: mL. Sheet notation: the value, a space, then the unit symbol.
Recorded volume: 4.5 mL
